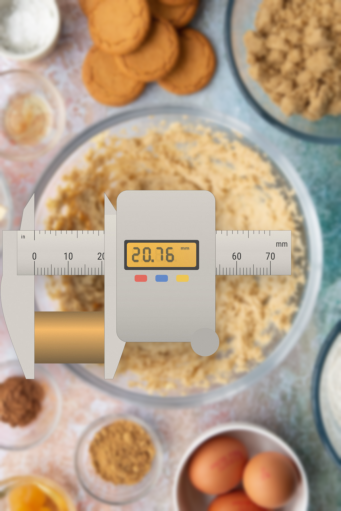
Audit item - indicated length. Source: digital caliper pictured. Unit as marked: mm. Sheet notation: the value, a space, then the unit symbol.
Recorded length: 20.76 mm
